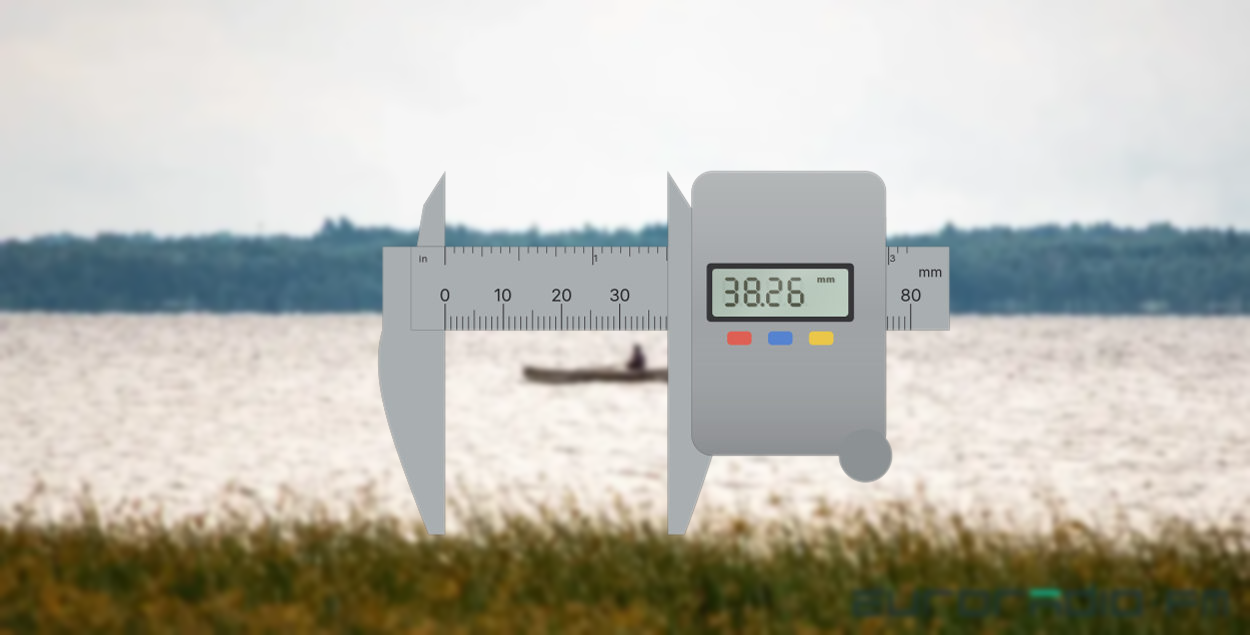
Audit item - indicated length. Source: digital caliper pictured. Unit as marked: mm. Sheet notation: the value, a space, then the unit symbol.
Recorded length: 38.26 mm
